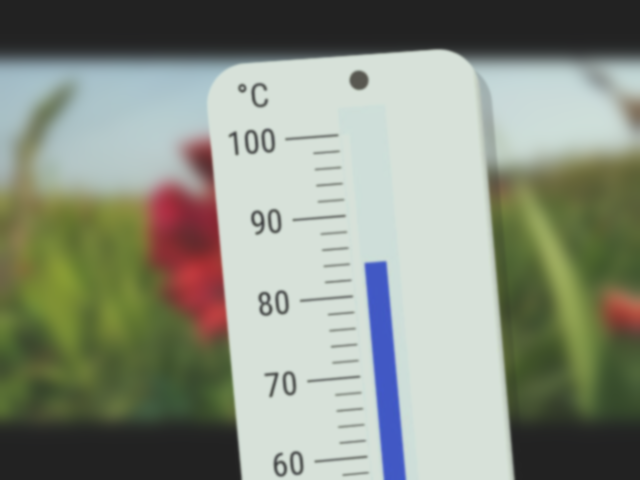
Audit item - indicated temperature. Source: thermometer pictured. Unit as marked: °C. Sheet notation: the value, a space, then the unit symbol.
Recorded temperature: 84 °C
